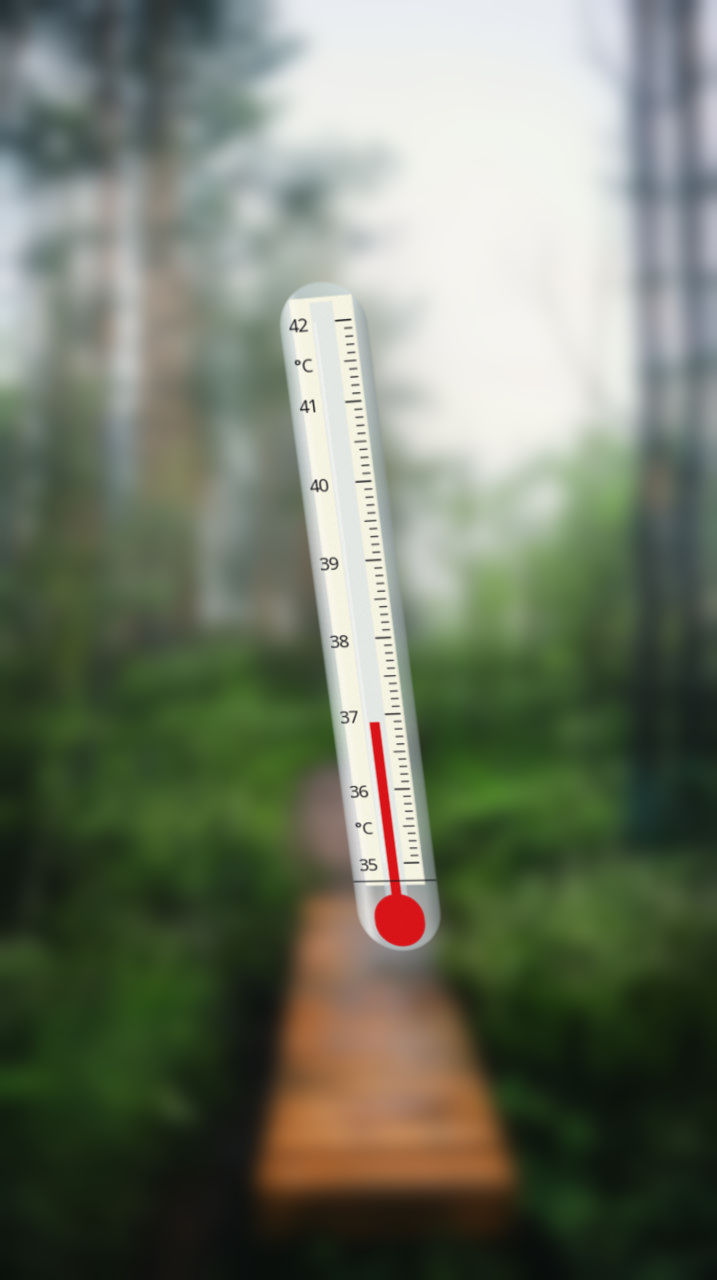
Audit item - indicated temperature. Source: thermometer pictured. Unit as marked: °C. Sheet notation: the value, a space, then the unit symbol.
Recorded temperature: 36.9 °C
